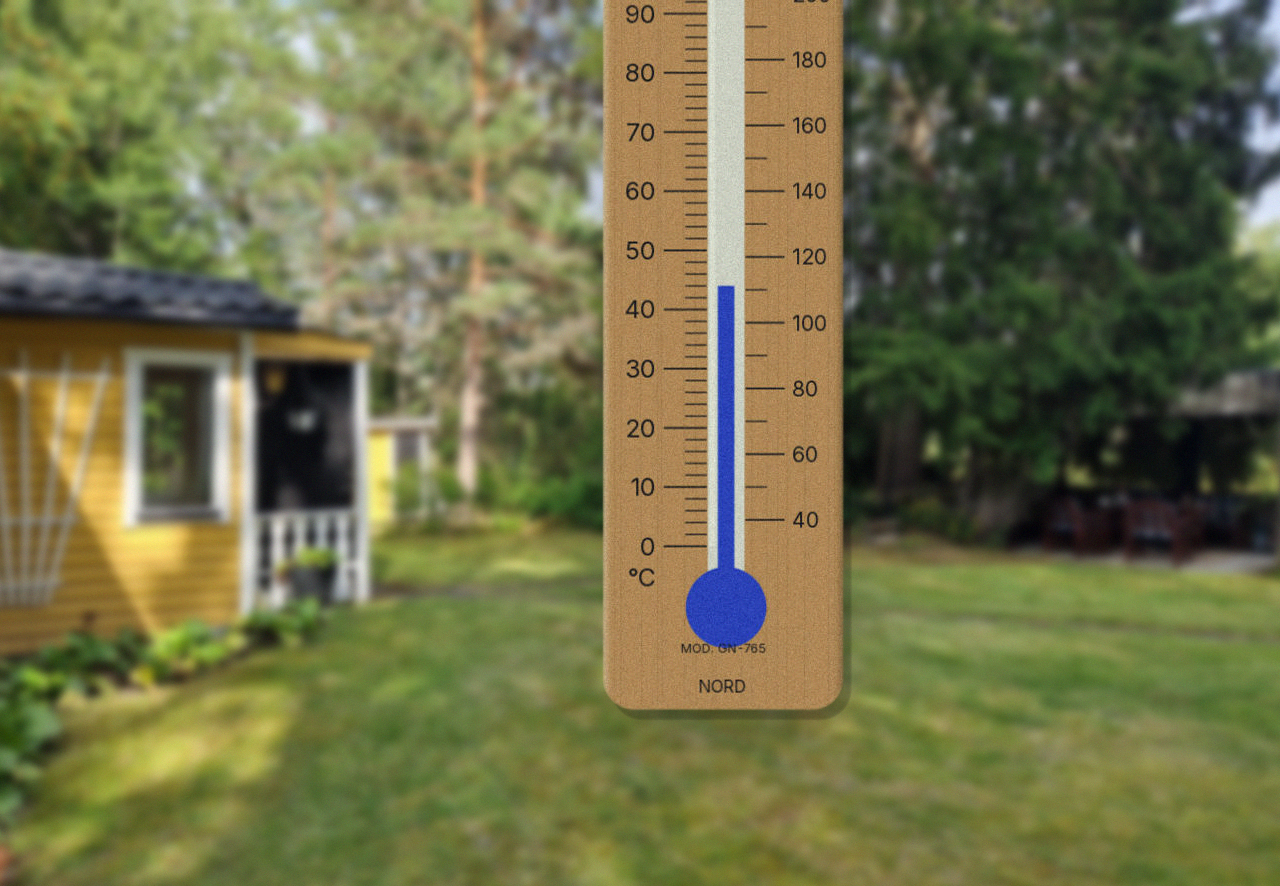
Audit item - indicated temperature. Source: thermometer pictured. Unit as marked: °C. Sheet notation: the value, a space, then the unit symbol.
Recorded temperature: 44 °C
